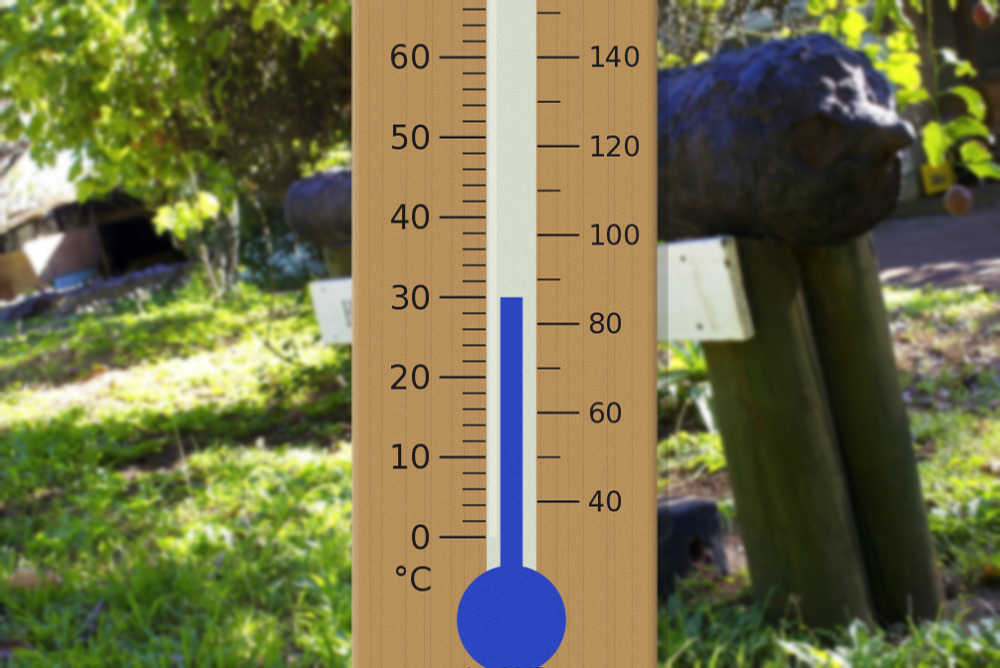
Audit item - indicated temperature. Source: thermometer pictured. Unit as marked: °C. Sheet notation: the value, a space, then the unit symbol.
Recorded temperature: 30 °C
